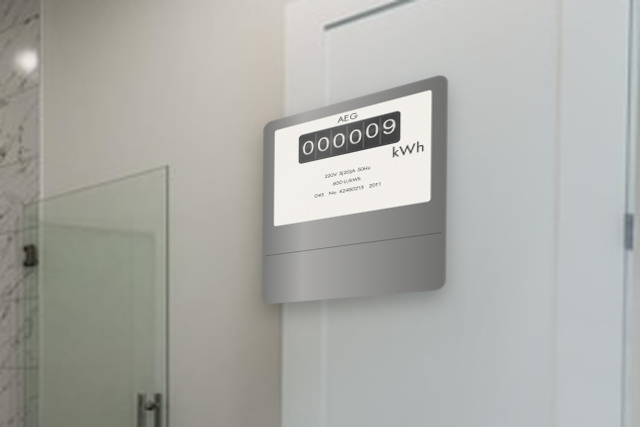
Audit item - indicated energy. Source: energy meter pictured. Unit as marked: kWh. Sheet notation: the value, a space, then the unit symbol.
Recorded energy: 9 kWh
